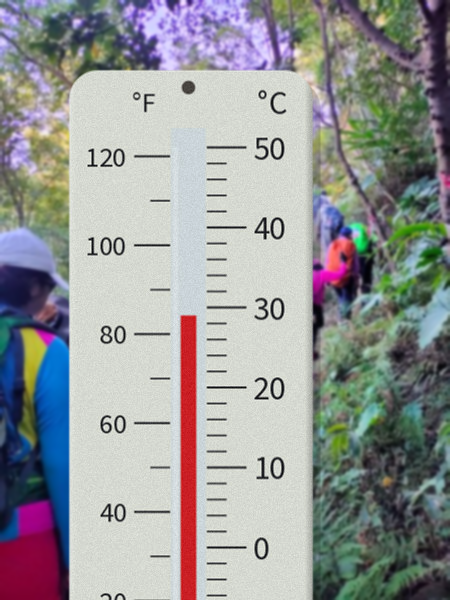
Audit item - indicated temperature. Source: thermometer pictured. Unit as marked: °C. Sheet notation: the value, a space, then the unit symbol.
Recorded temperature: 29 °C
